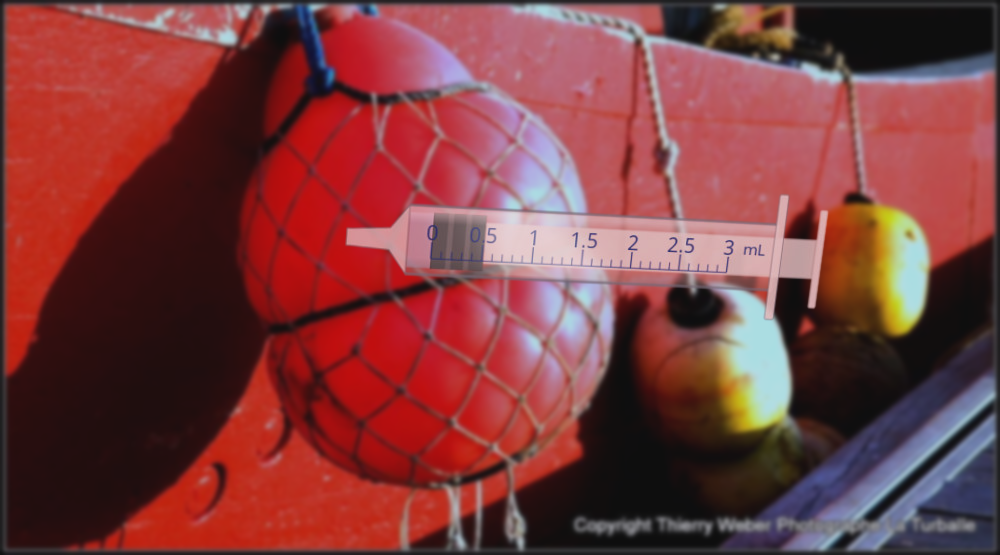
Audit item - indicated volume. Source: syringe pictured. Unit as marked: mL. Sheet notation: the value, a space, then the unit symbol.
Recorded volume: 0 mL
